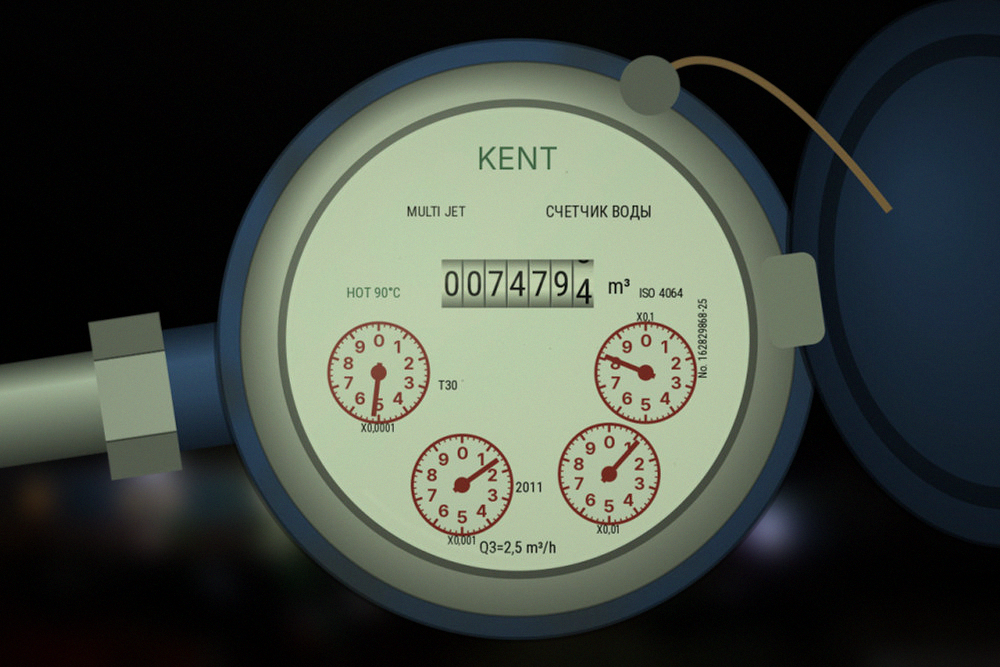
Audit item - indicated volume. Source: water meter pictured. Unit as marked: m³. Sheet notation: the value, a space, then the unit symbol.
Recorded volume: 74793.8115 m³
